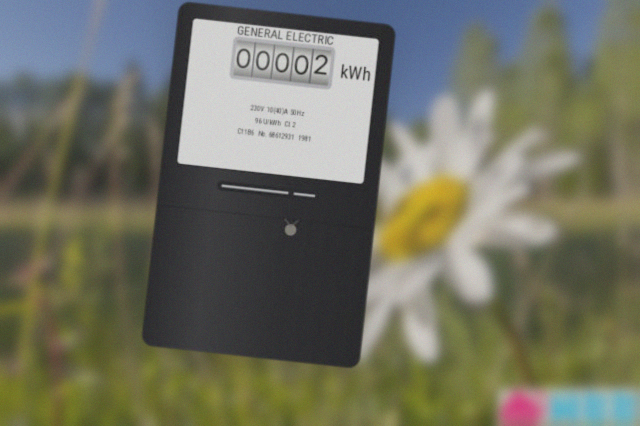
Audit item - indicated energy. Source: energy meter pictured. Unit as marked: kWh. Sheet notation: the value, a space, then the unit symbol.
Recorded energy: 2 kWh
